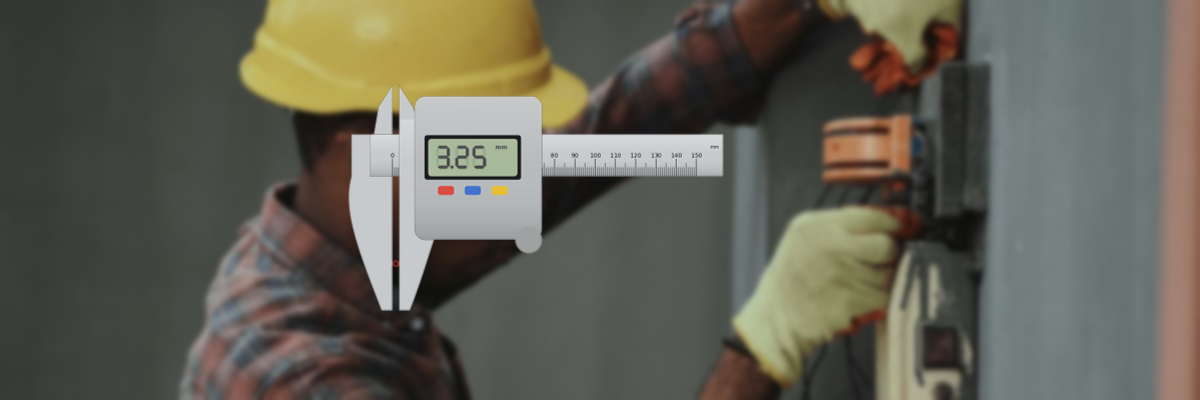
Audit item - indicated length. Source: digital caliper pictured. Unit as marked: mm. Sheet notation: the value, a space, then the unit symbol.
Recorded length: 3.25 mm
